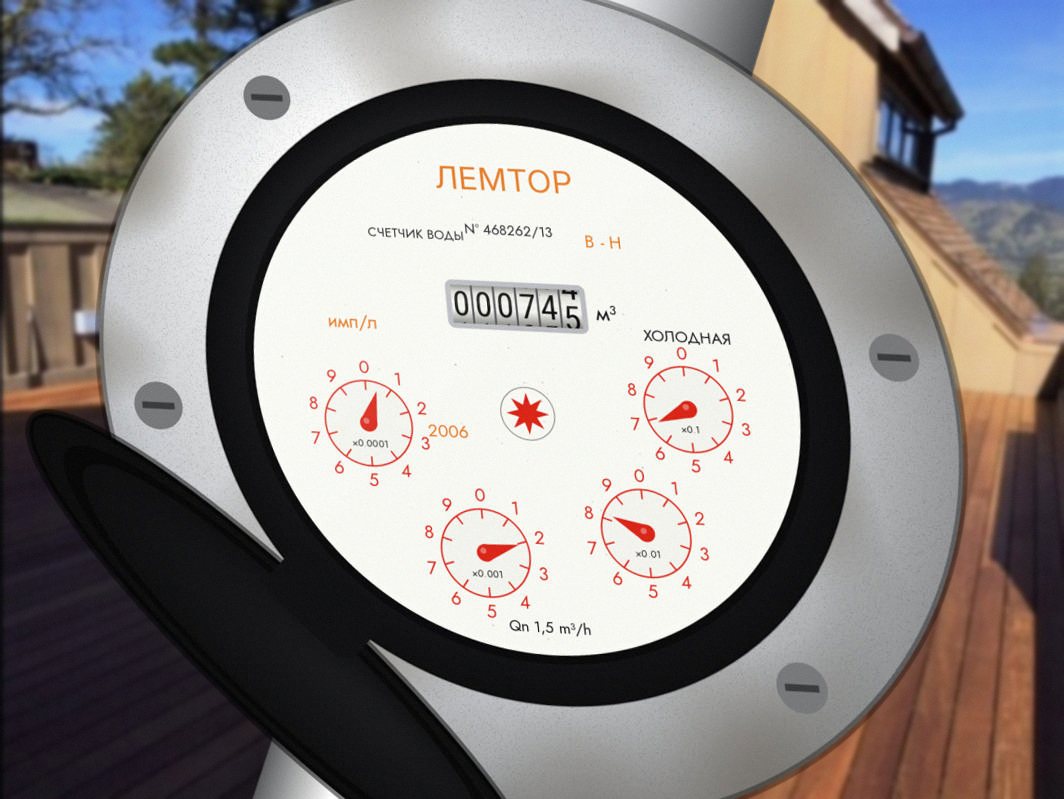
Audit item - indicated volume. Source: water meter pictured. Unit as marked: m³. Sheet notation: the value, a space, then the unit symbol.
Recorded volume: 744.6820 m³
